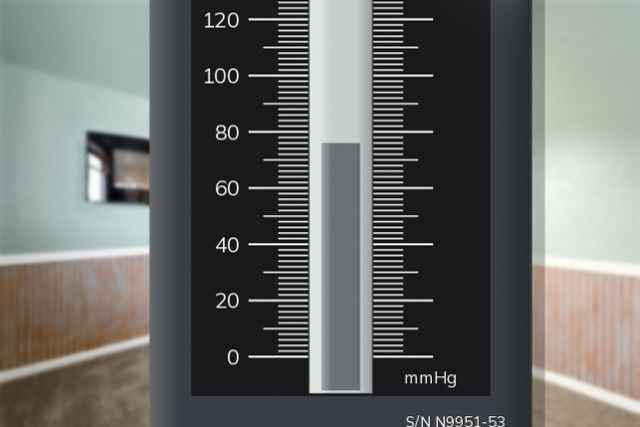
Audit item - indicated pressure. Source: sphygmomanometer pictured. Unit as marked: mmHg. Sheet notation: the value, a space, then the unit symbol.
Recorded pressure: 76 mmHg
